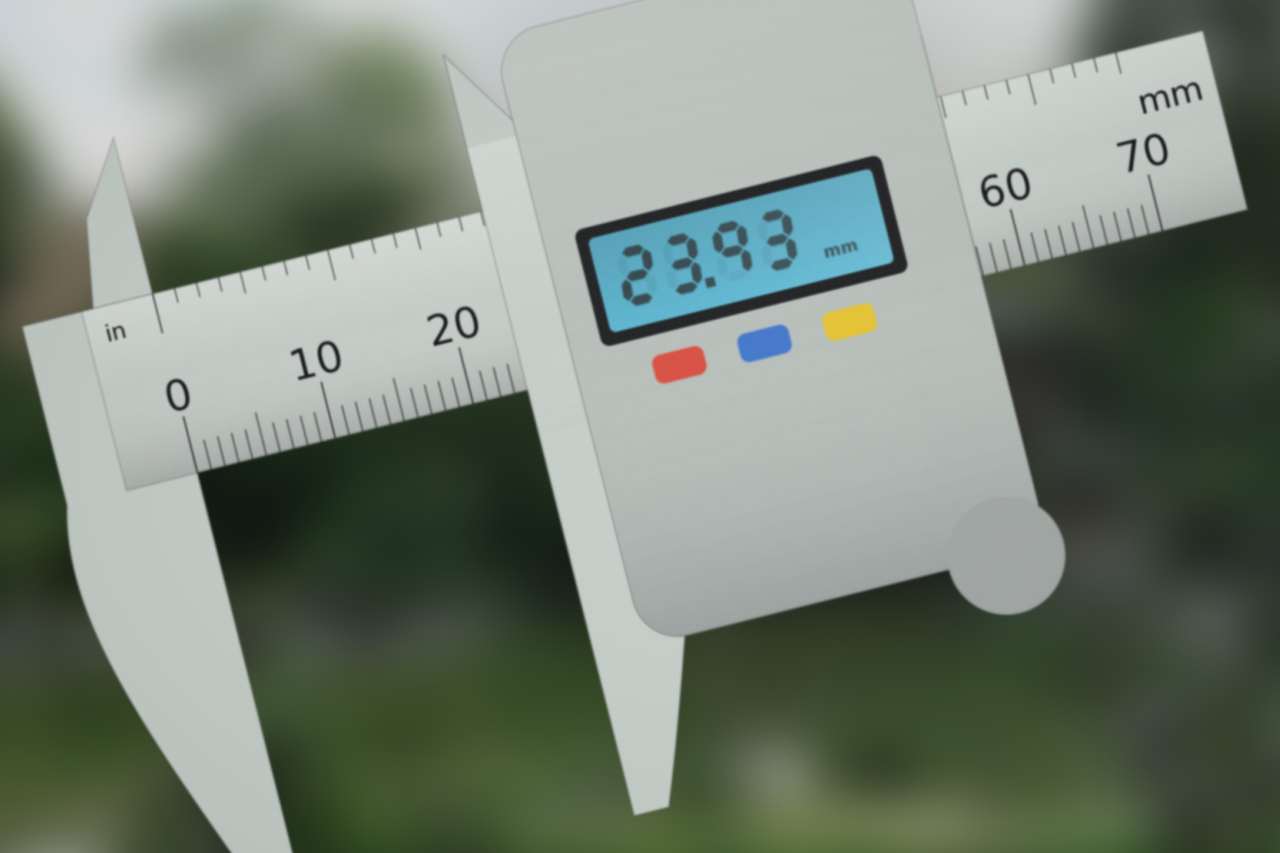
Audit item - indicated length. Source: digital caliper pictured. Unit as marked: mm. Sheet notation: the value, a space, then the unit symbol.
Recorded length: 23.93 mm
